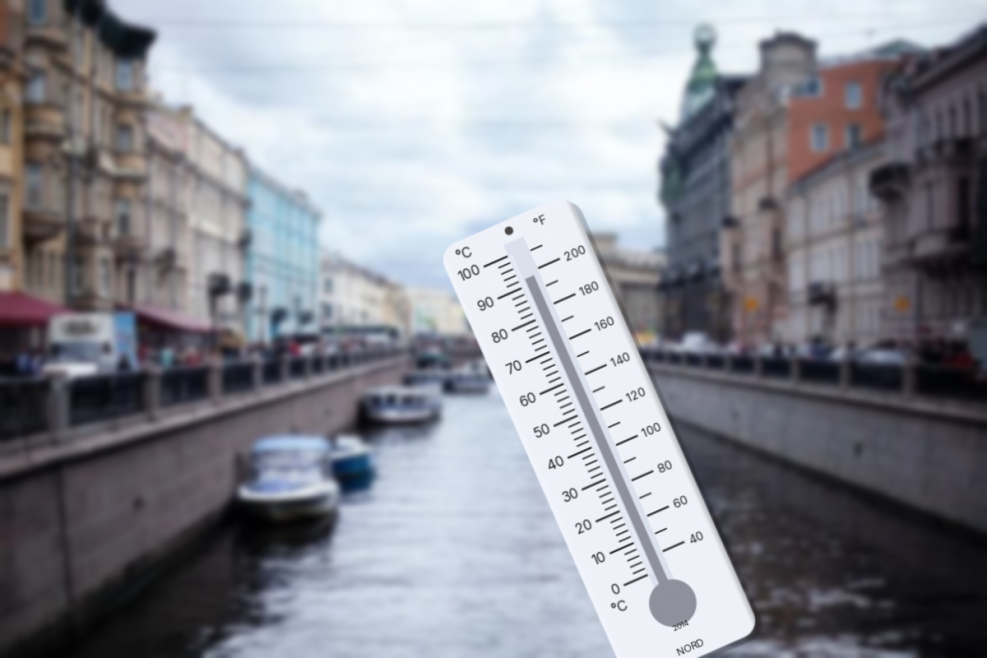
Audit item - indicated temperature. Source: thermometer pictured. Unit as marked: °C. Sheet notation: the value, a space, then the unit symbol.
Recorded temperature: 92 °C
